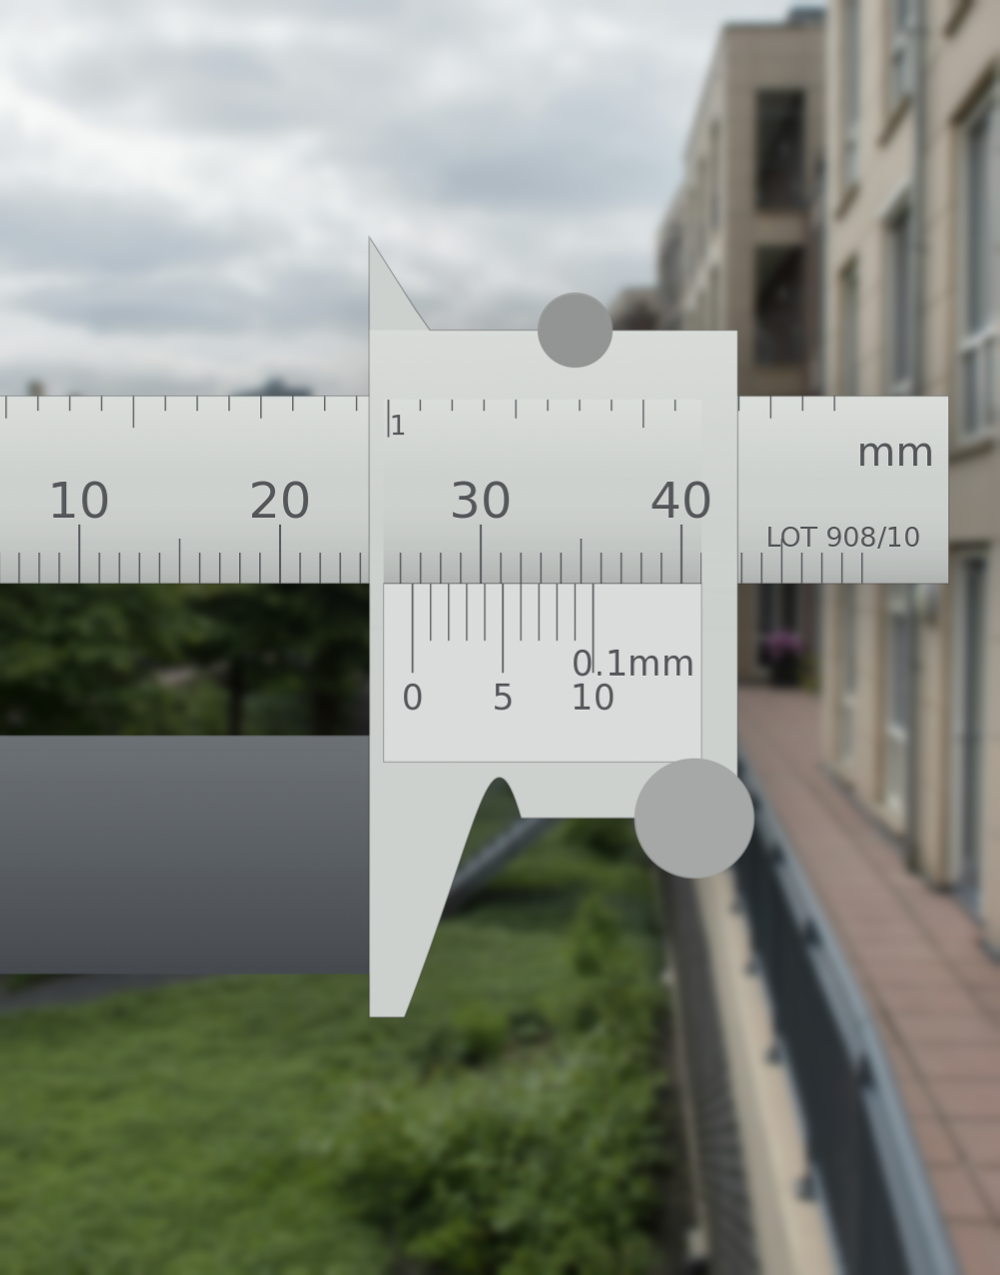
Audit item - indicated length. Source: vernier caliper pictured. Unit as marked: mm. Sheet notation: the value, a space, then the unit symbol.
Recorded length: 26.6 mm
